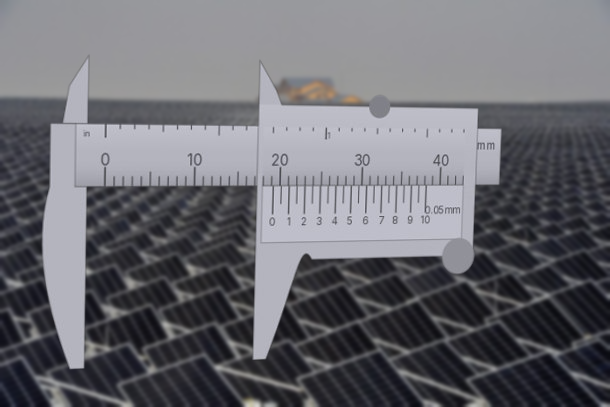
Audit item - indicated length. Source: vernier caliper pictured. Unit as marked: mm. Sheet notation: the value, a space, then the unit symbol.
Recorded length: 19.2 mm
